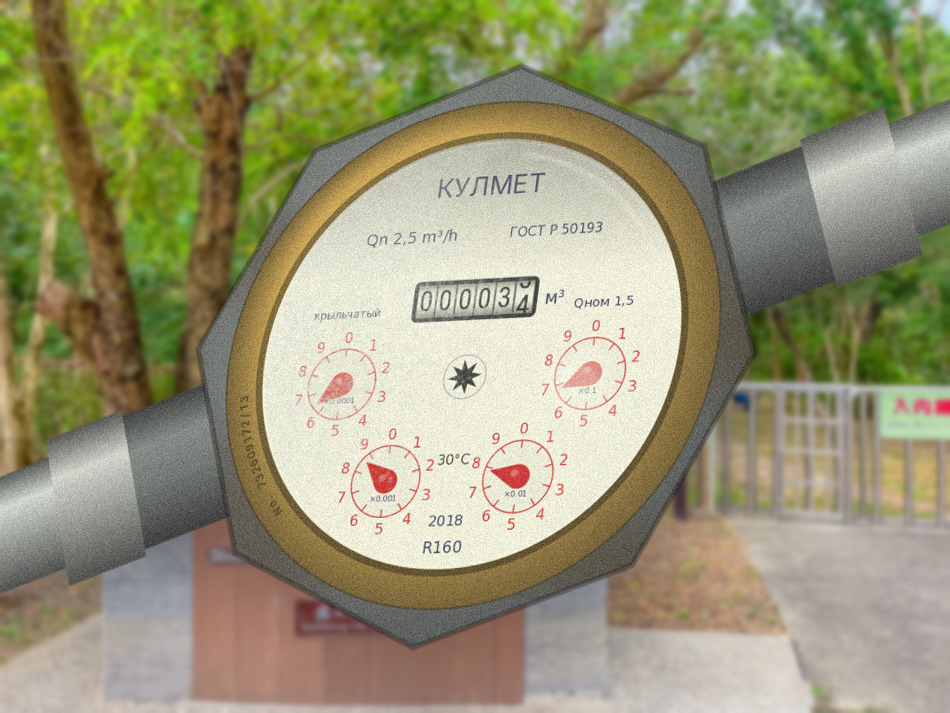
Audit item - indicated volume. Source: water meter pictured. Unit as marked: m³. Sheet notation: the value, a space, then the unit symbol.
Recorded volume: 33.6786 m³
